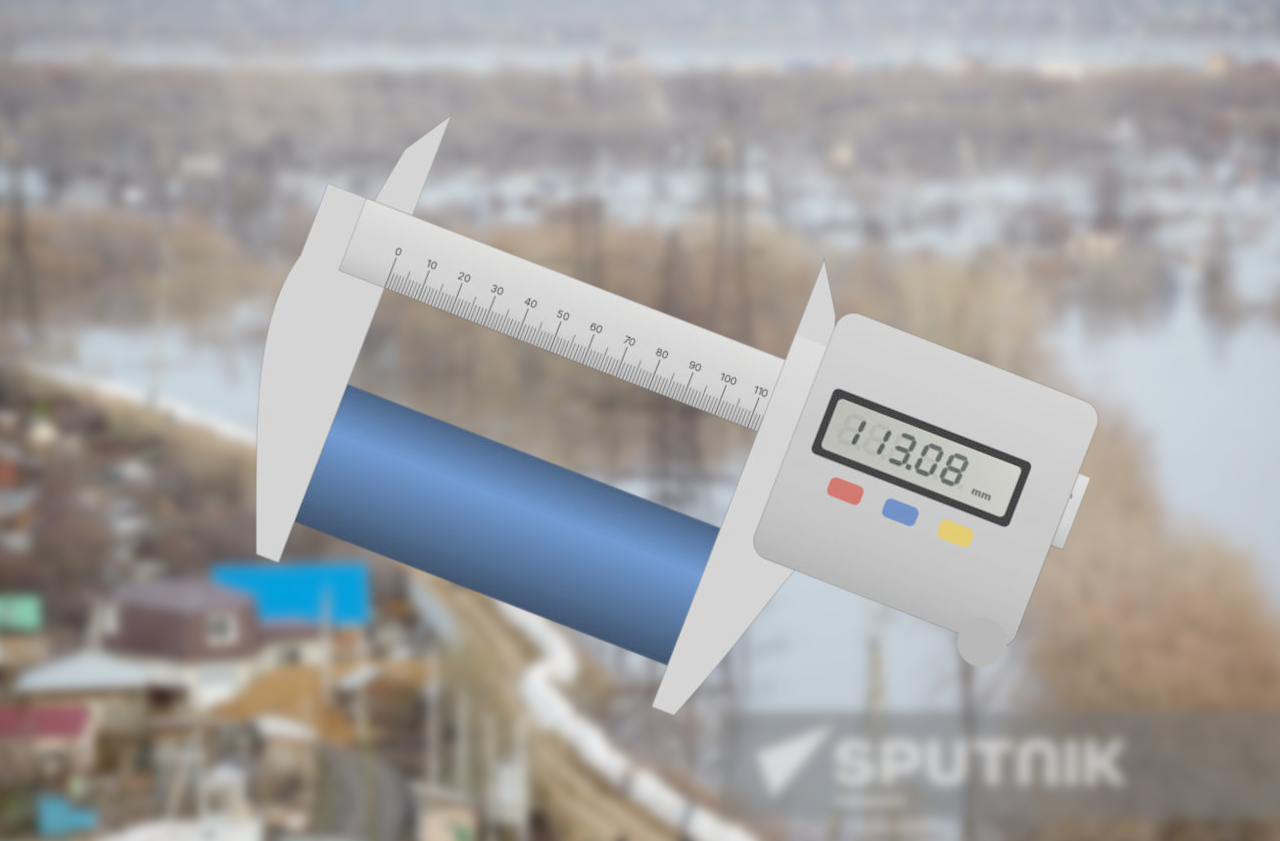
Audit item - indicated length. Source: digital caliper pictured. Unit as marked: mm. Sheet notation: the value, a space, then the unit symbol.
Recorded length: 113.08 mm
